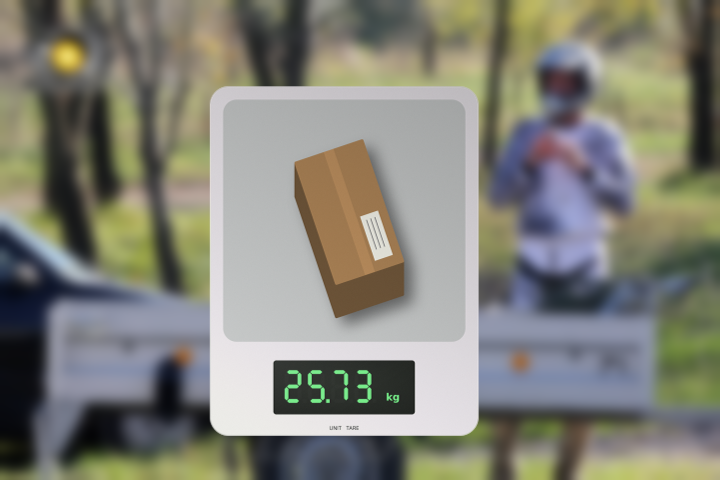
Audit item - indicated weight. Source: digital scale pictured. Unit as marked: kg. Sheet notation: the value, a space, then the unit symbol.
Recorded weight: 25.73 kg
